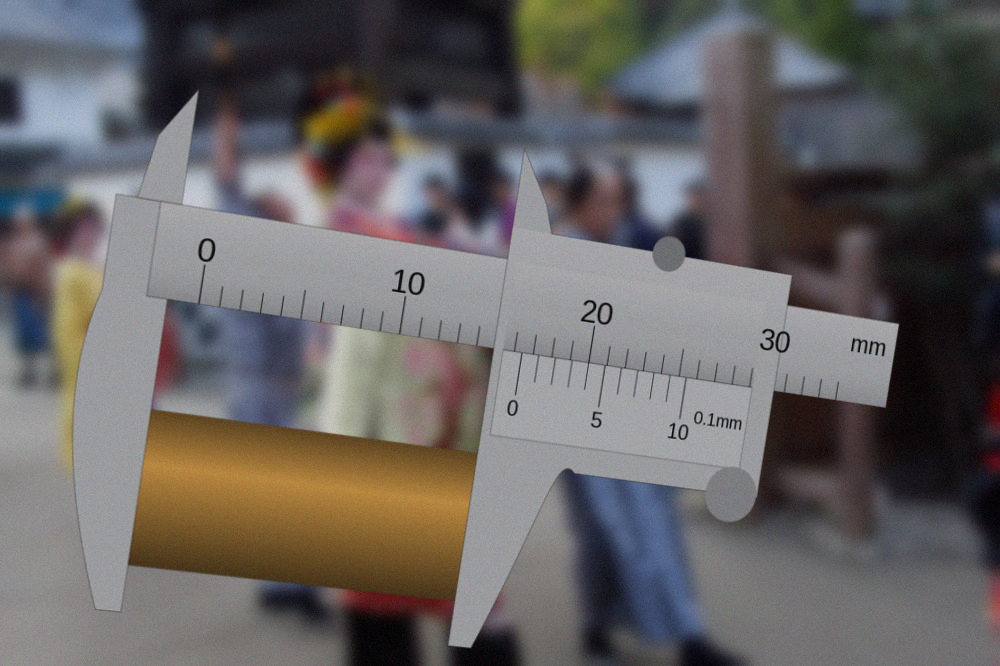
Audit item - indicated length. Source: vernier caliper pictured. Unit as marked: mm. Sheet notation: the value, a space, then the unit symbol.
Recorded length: 16.4 mm
